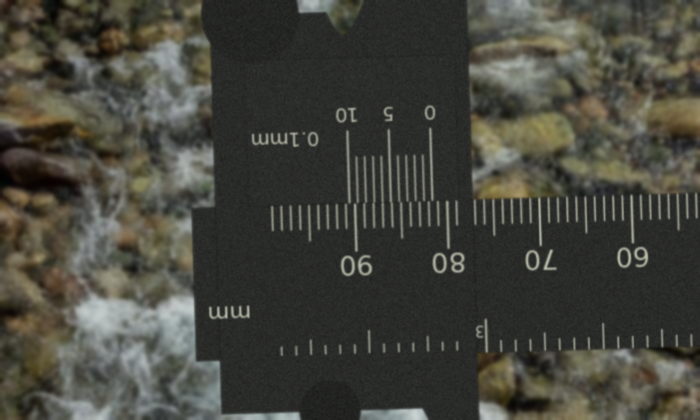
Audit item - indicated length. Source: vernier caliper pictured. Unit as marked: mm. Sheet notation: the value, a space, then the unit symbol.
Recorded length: 81.6 mm
